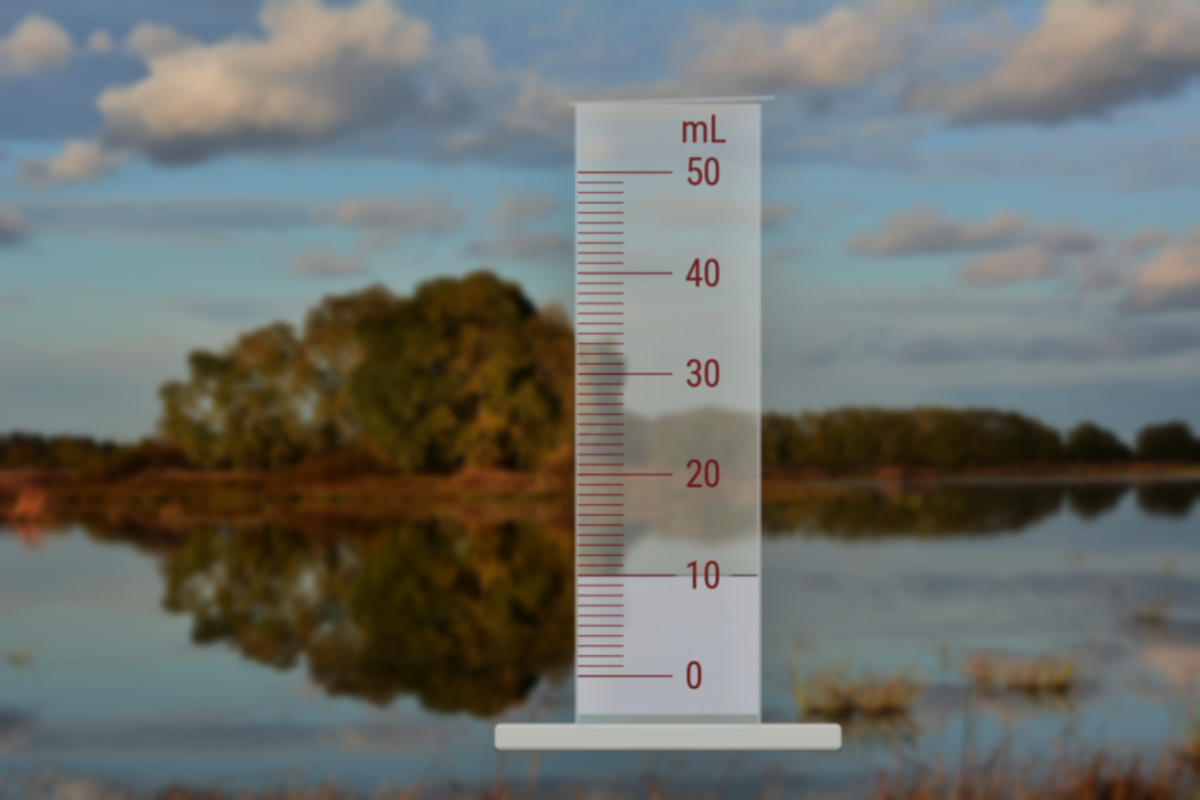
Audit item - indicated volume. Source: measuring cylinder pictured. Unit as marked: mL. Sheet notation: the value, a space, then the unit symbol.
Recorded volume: 10 mL
